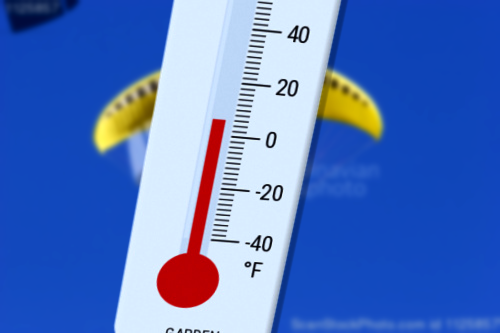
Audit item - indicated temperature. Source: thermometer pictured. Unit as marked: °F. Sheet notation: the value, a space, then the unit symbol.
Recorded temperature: 6 °F
